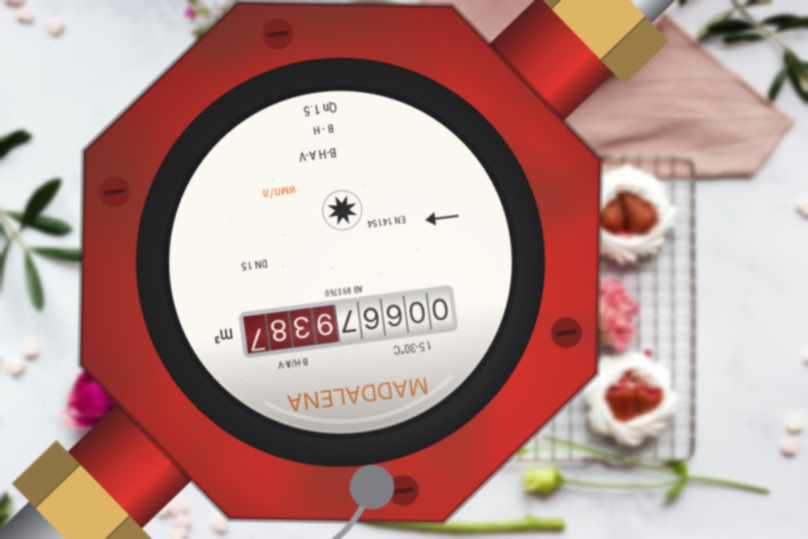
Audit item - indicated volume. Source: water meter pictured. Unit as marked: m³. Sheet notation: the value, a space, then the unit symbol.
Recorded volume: 667.9387 m³
